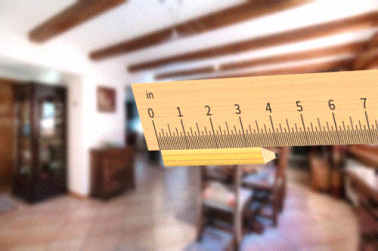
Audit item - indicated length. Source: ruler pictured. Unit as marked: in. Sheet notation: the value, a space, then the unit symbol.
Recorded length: 4 in
